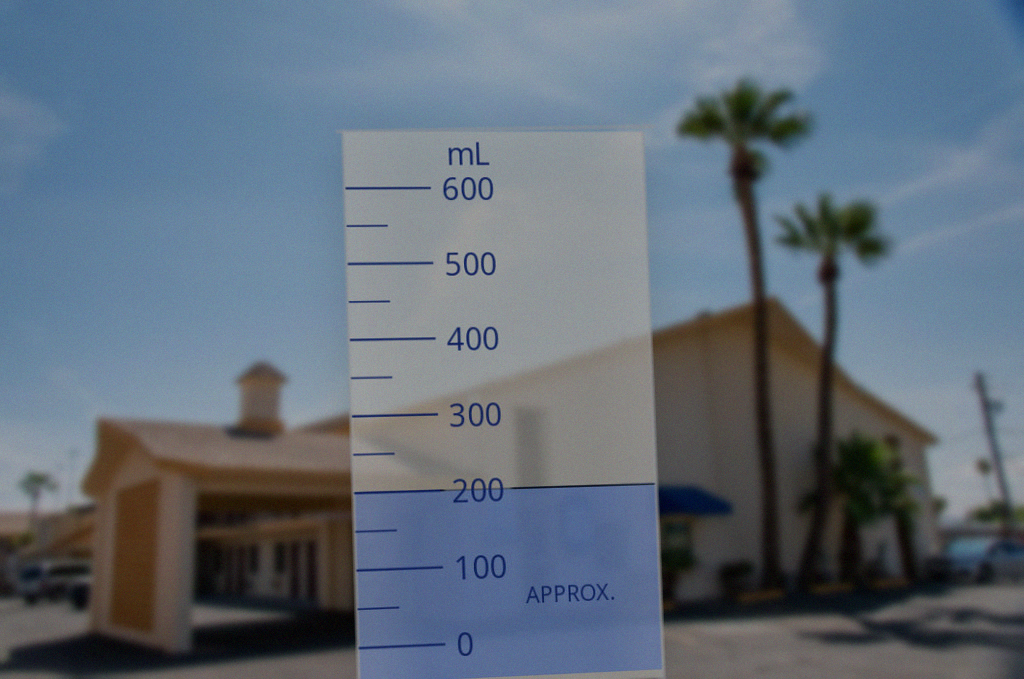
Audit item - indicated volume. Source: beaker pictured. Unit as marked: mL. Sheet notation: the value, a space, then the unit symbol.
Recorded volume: 200 mL
